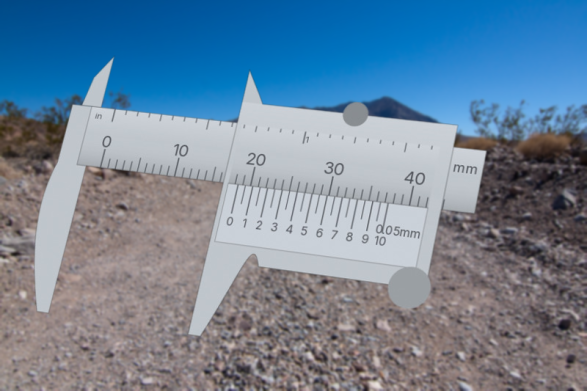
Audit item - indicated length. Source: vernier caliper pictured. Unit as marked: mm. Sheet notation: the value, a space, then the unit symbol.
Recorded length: 18.4 mm
